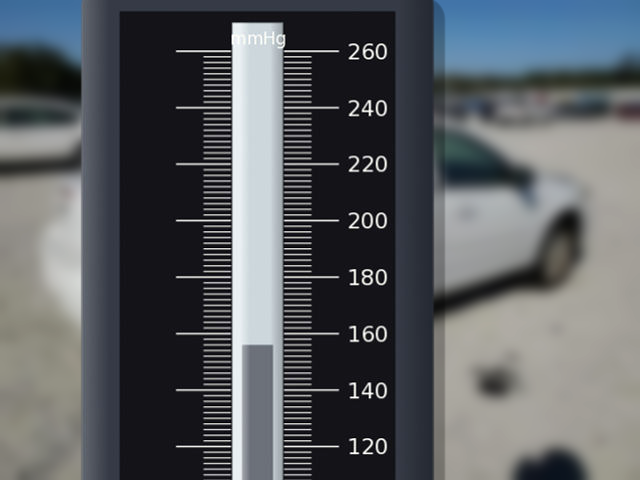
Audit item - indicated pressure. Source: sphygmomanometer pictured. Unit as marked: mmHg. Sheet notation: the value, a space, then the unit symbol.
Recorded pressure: 156 mmHg
